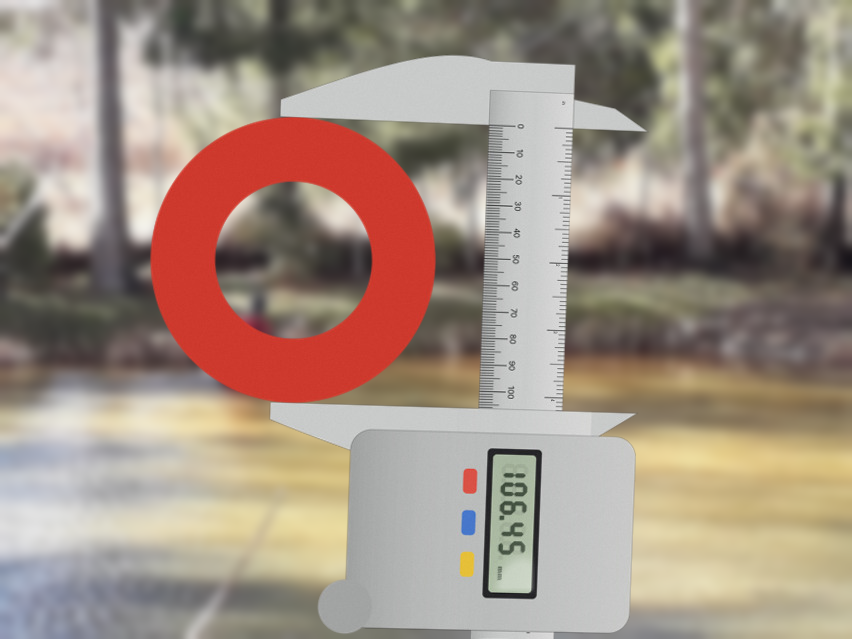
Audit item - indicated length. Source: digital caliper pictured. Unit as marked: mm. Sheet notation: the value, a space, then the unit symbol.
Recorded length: 106.45 mm
